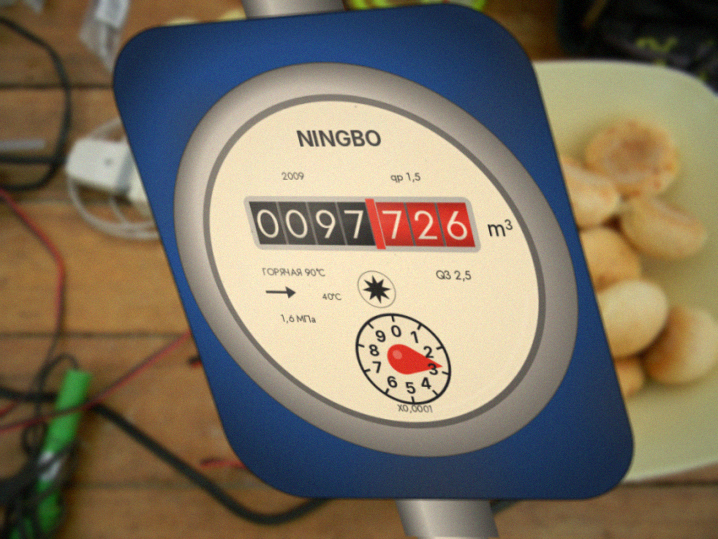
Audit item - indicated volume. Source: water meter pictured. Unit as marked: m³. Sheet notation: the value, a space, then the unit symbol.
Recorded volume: 97.7262 m³
